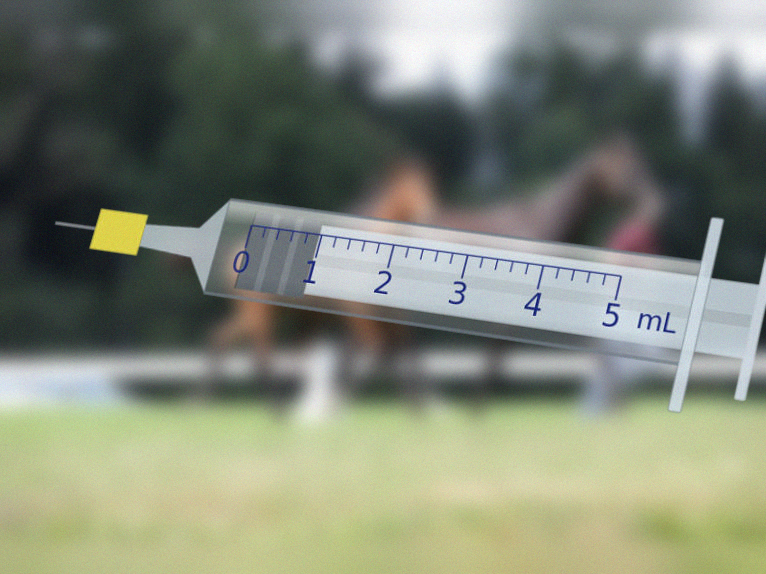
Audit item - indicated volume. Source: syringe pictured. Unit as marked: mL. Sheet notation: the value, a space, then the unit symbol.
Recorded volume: 0 mL
